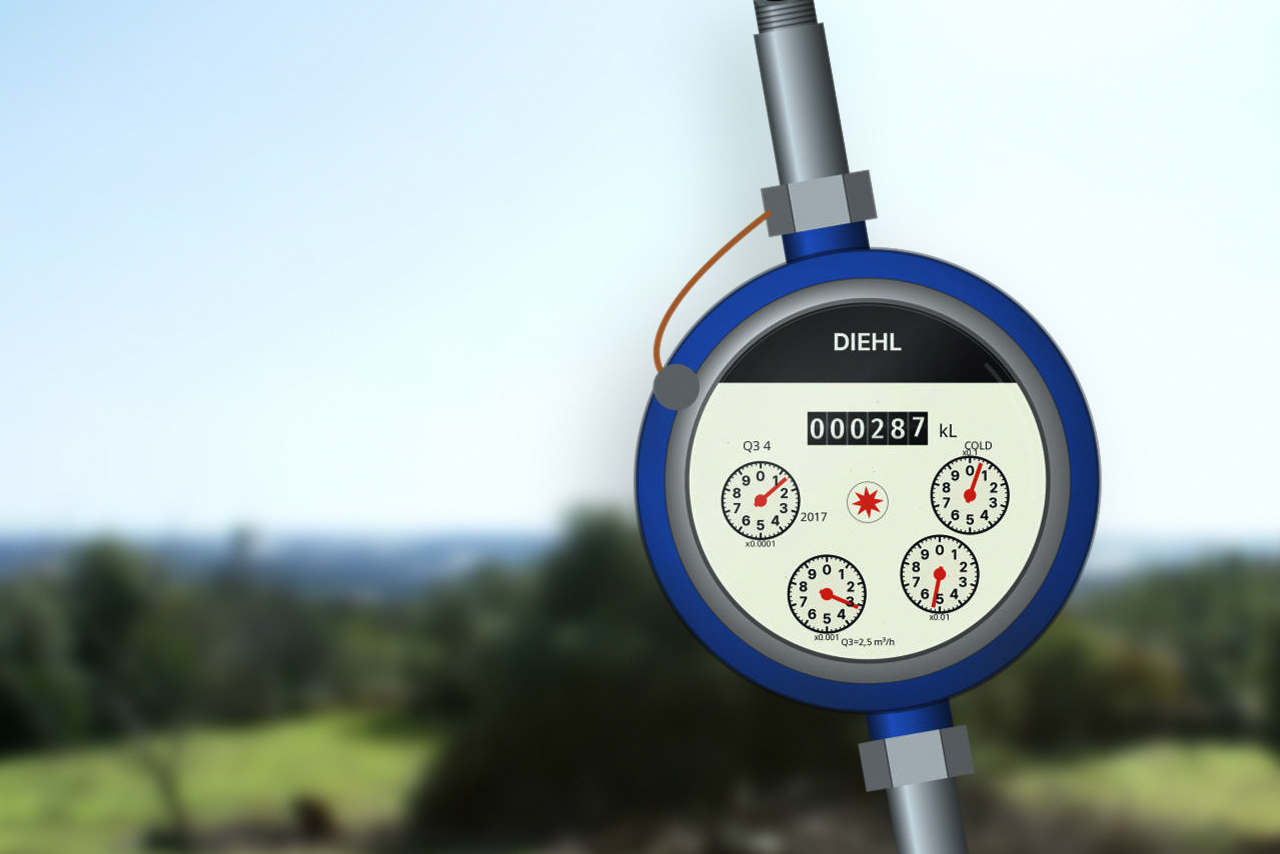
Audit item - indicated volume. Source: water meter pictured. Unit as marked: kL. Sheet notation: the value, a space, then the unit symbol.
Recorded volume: 287.0531 kL
